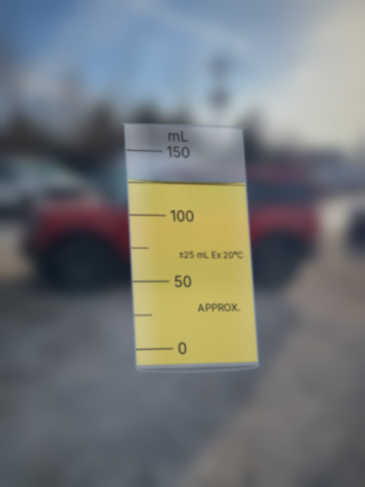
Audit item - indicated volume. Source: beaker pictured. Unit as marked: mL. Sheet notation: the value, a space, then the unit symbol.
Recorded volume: 125 mL
